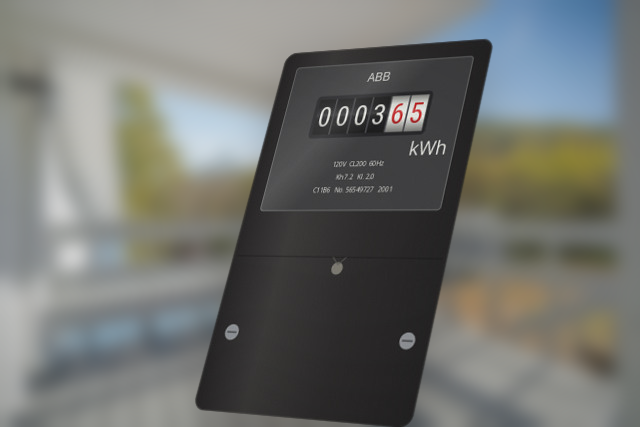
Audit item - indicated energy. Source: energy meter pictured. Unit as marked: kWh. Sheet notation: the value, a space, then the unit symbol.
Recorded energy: 3.65 kWh
